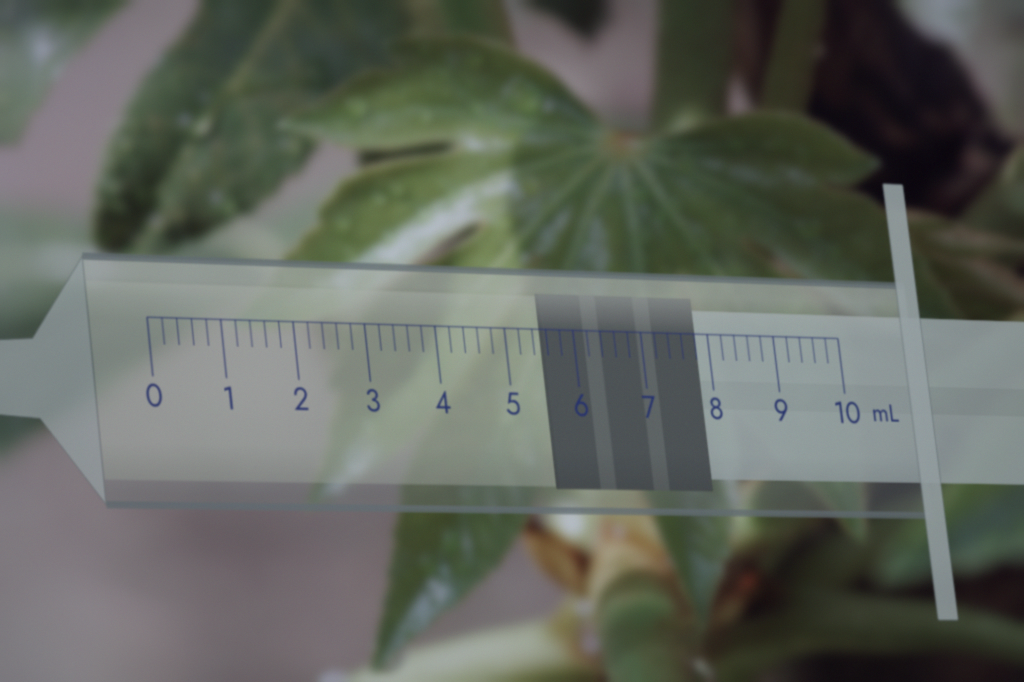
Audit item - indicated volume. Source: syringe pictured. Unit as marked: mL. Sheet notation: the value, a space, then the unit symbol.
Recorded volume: 5.5 mL
